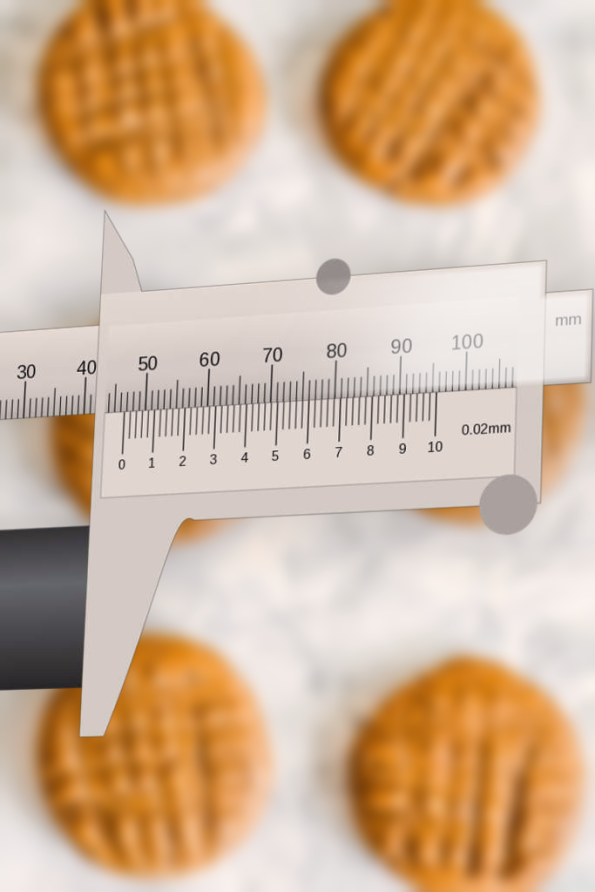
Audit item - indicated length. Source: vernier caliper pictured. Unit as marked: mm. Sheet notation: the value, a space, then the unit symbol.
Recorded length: 46.6 mm
